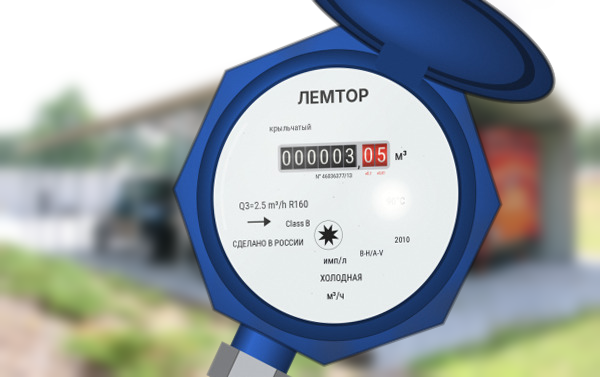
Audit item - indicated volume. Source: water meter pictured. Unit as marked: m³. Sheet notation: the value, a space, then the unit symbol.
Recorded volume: 3.05 m³
